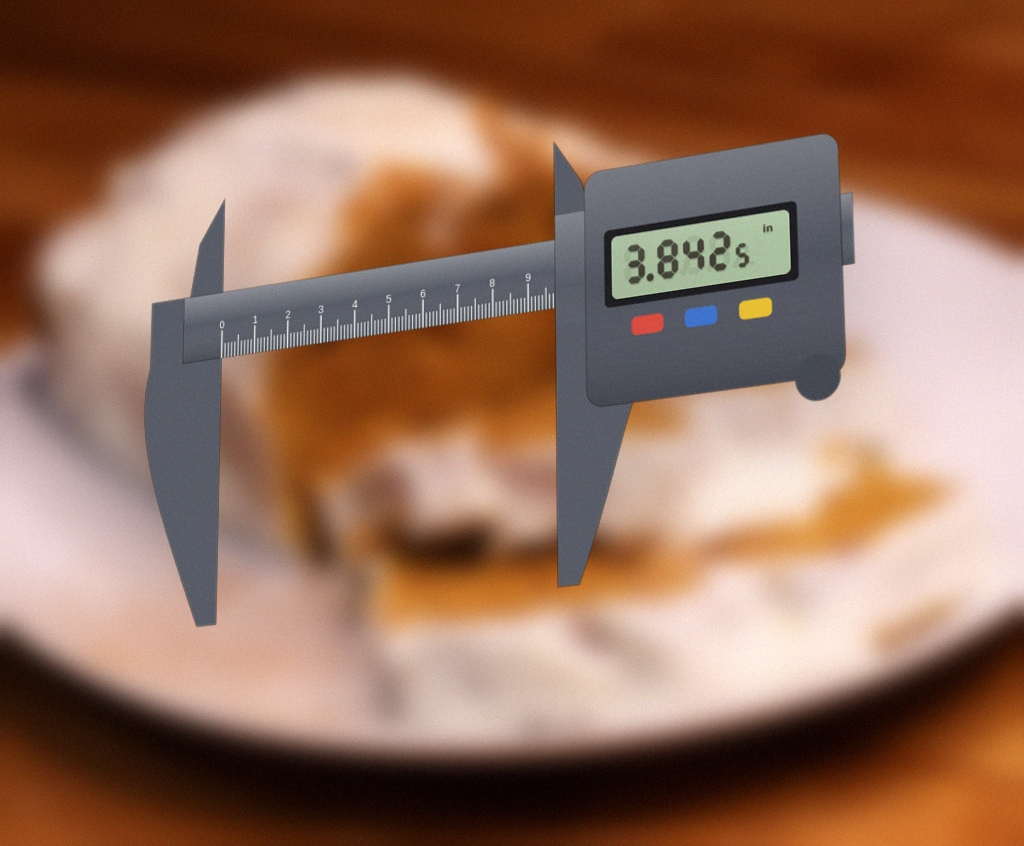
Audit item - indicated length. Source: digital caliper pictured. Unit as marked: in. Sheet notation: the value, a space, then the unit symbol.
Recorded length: 3.8425 in
